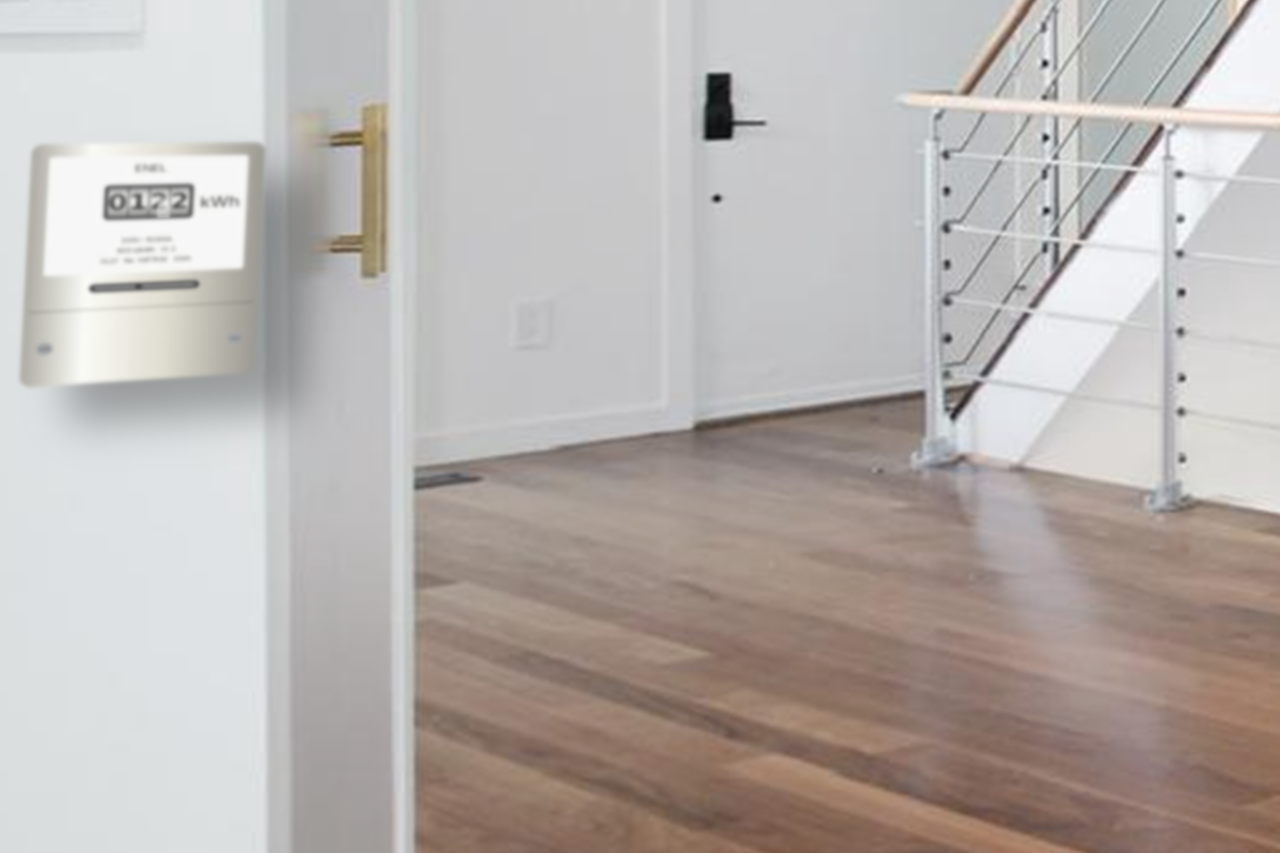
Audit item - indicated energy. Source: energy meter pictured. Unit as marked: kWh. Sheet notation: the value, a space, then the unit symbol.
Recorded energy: 122 kWh
